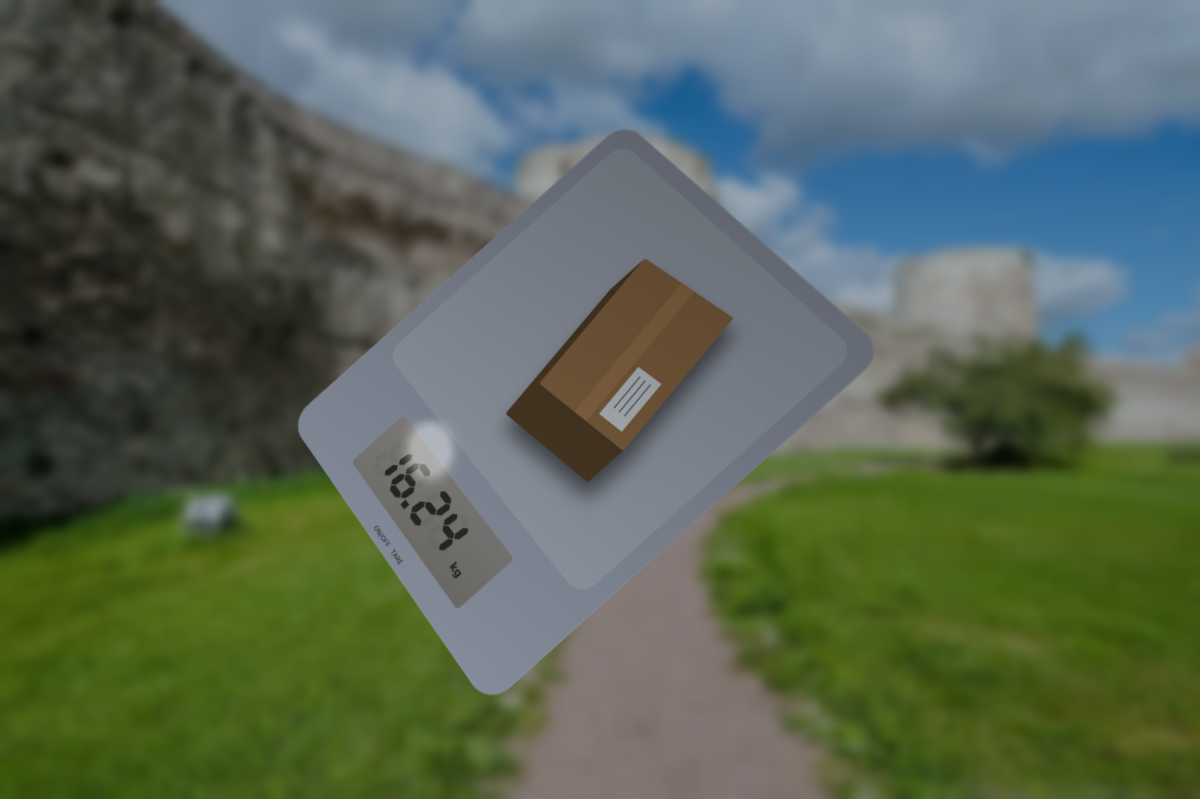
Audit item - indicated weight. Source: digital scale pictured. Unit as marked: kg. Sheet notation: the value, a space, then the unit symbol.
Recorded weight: 16.24 kg
